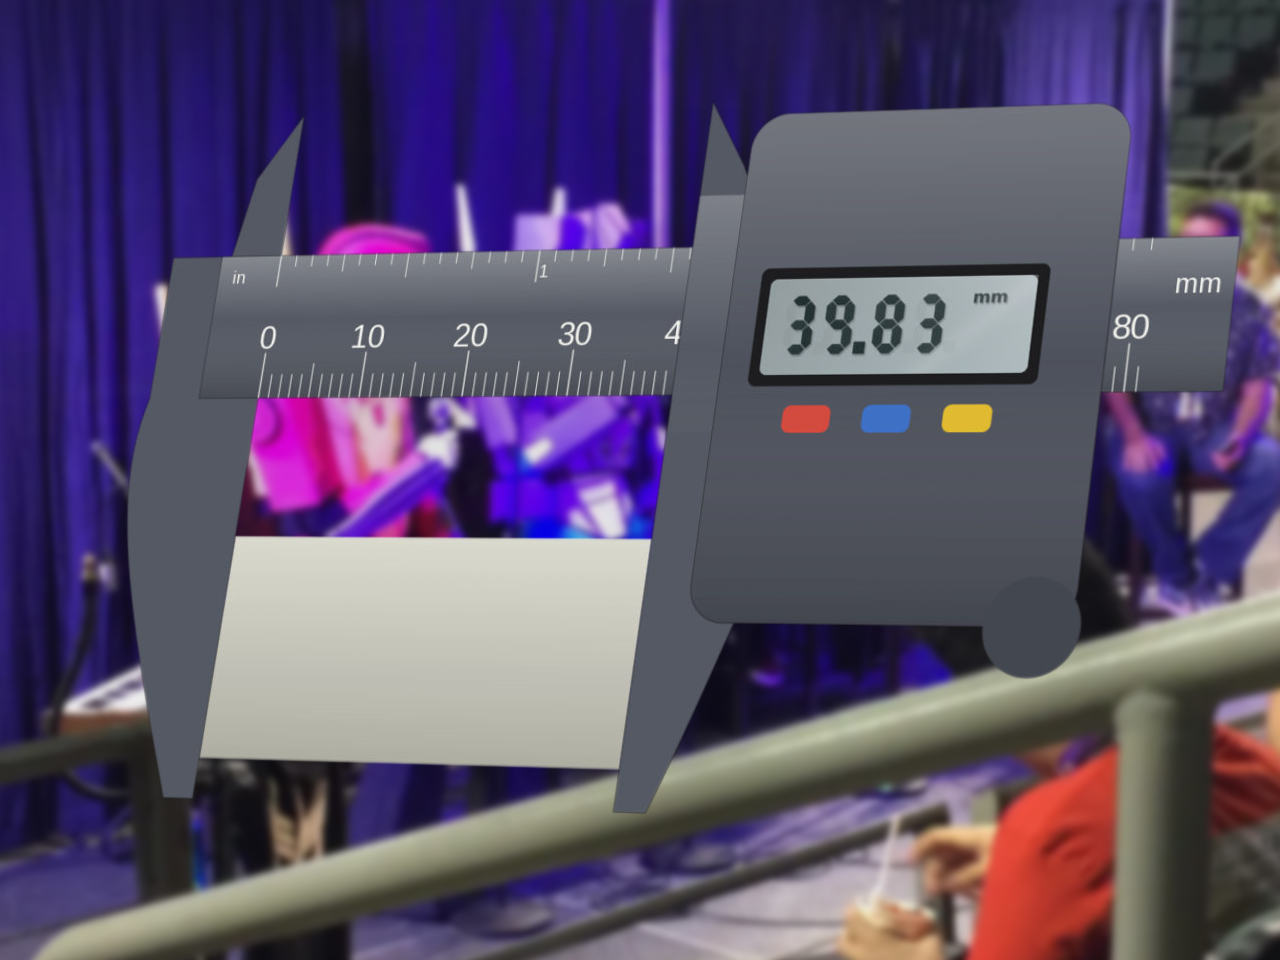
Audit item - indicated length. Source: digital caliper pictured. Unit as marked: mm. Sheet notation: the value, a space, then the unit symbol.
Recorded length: 39.83 mm
